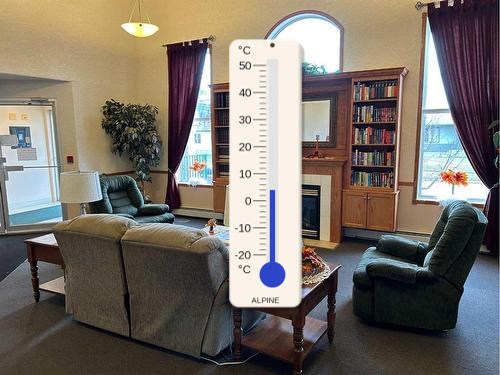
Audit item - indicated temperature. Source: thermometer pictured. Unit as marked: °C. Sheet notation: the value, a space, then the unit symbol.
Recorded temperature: 4 °C
